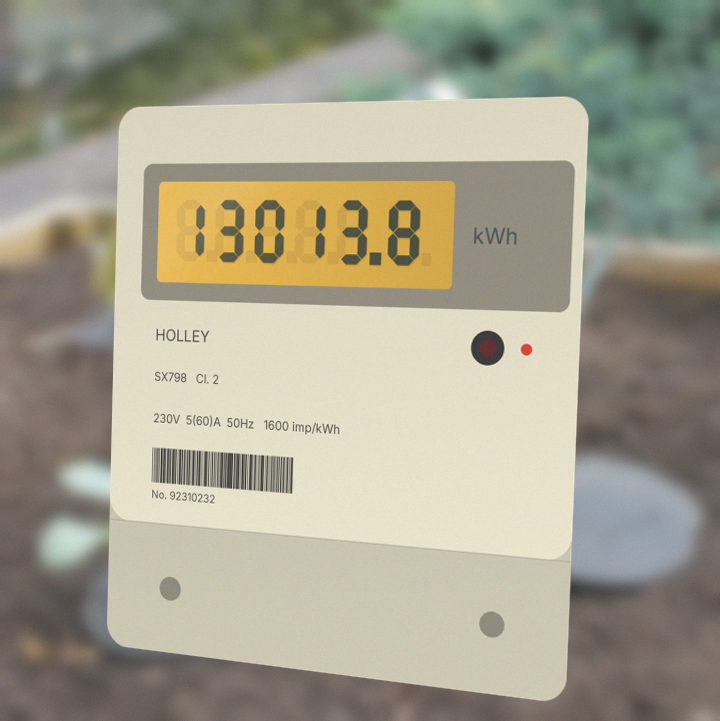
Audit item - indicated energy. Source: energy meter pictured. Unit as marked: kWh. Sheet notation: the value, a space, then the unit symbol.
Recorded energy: 13013.8 kWh
